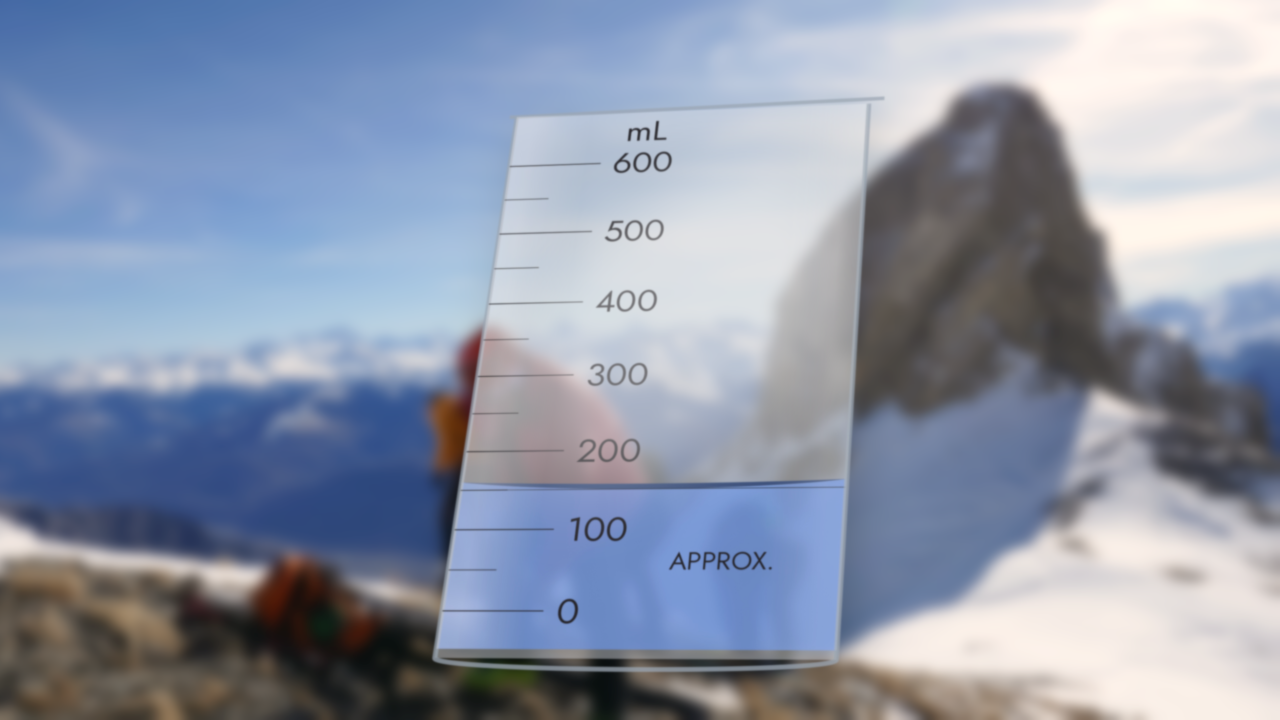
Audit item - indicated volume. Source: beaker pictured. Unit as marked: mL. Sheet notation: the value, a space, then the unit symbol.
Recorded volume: 150 mL
